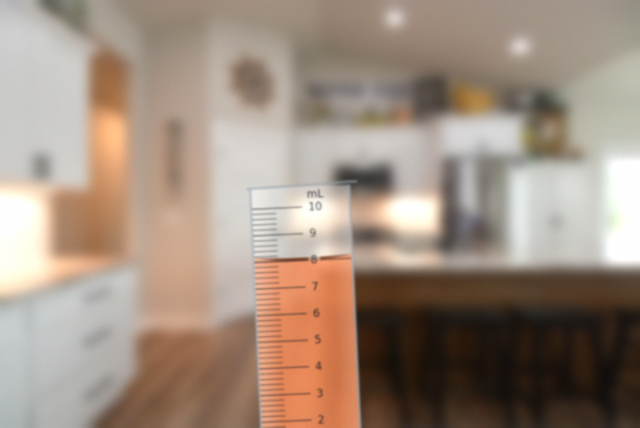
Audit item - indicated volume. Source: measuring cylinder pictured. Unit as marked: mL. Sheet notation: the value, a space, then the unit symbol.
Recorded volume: 8 mL
